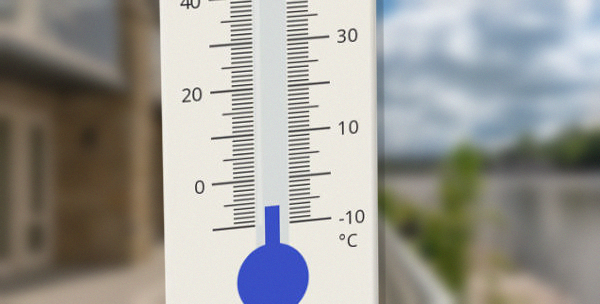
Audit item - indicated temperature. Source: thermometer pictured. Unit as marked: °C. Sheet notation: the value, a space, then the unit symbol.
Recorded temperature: -6 °C
